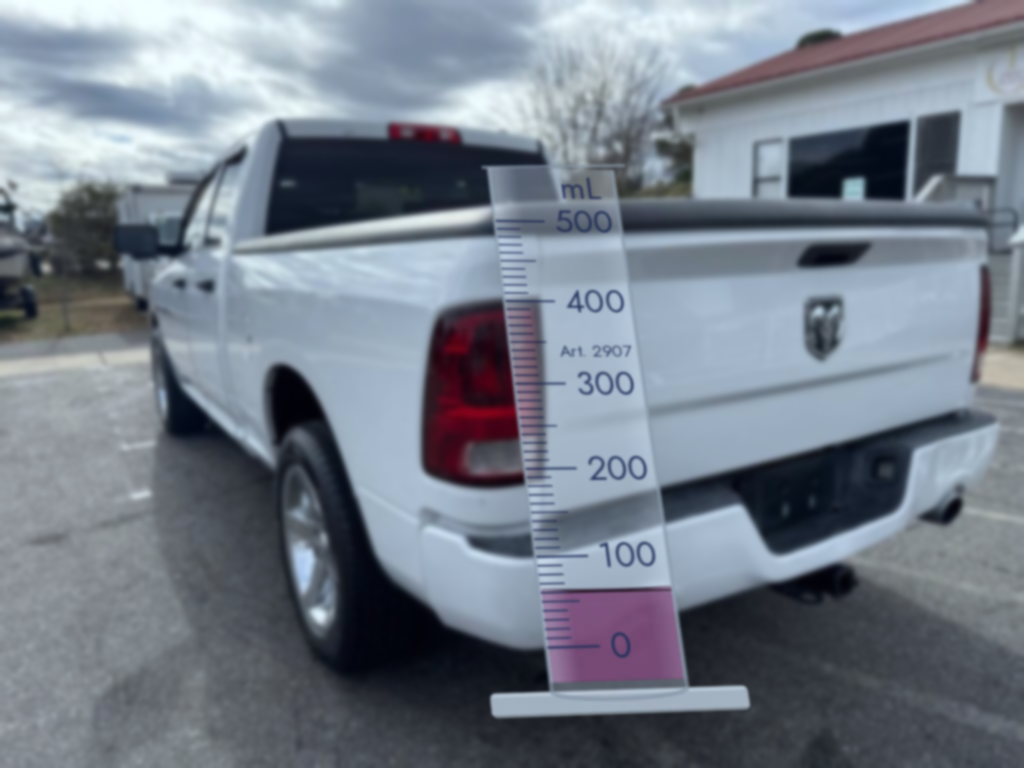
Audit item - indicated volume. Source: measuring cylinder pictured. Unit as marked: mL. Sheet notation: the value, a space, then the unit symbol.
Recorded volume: 60 mL
